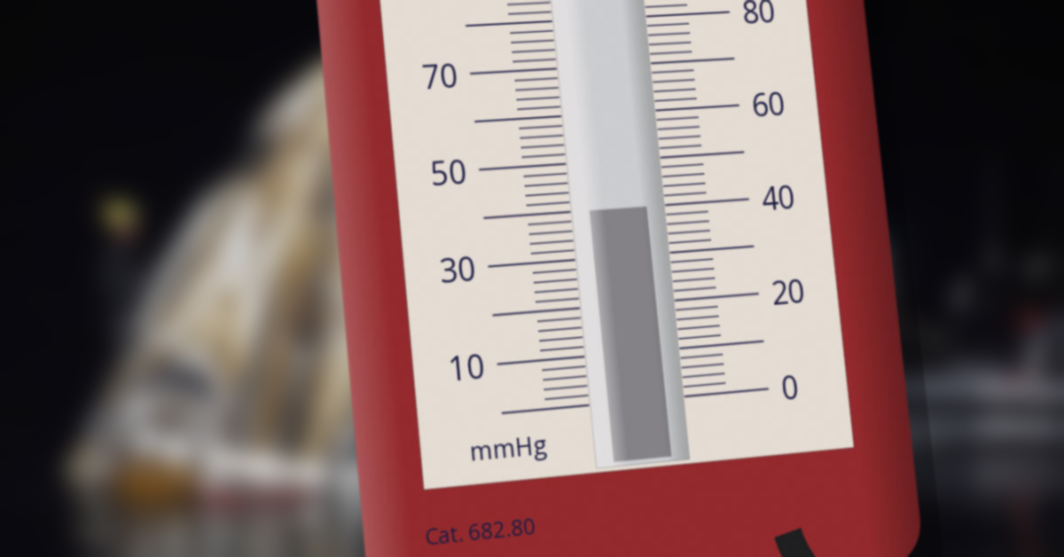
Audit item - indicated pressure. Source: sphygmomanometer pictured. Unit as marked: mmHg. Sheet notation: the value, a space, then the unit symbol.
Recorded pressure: 40 mmHg
